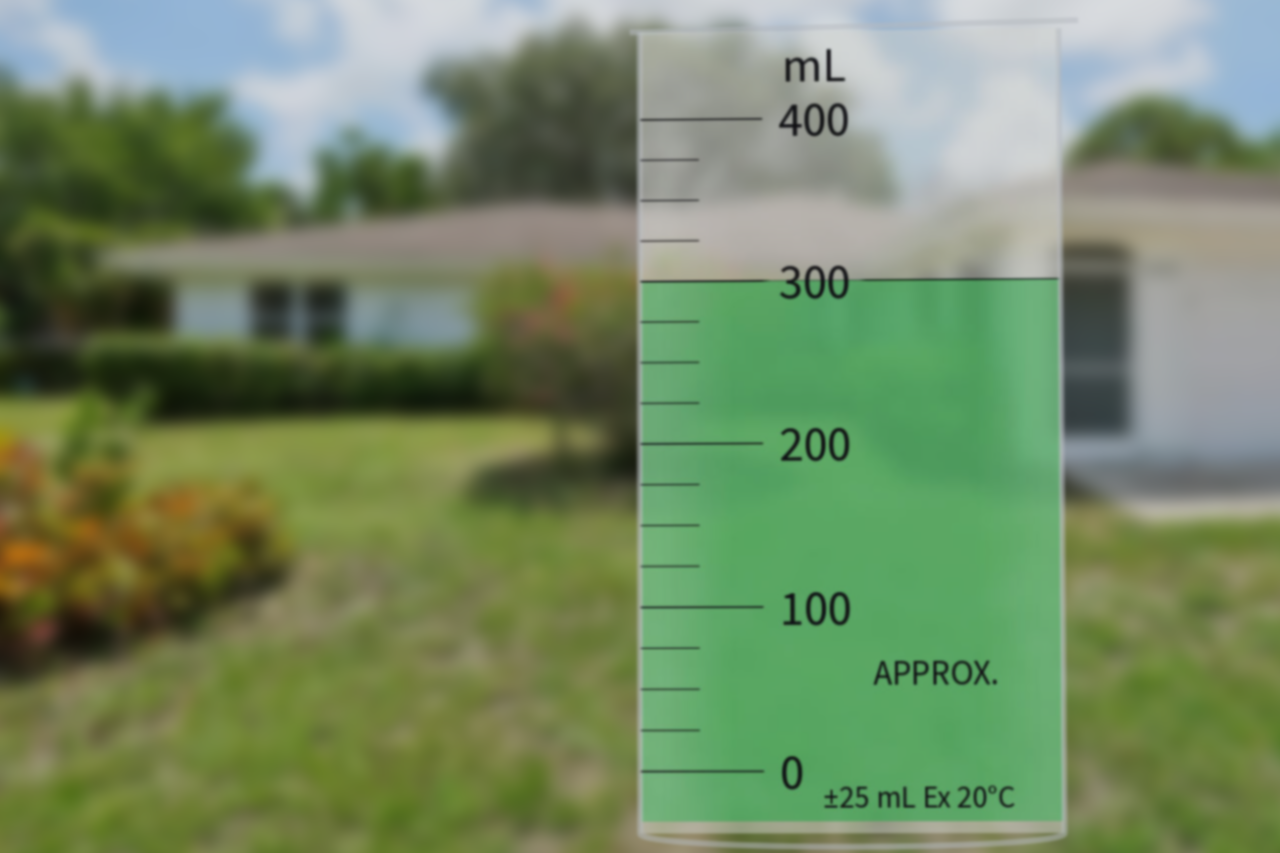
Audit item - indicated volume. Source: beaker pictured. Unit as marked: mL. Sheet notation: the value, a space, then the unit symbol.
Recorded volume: 300 mL
